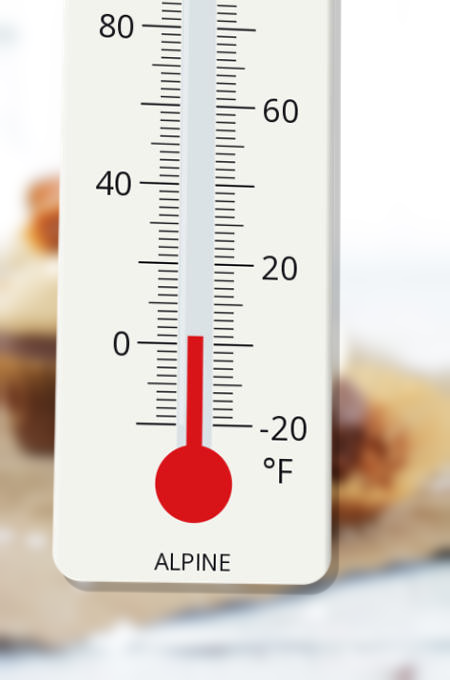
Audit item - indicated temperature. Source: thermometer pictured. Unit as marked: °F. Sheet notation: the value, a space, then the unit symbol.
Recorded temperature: 2 °F
